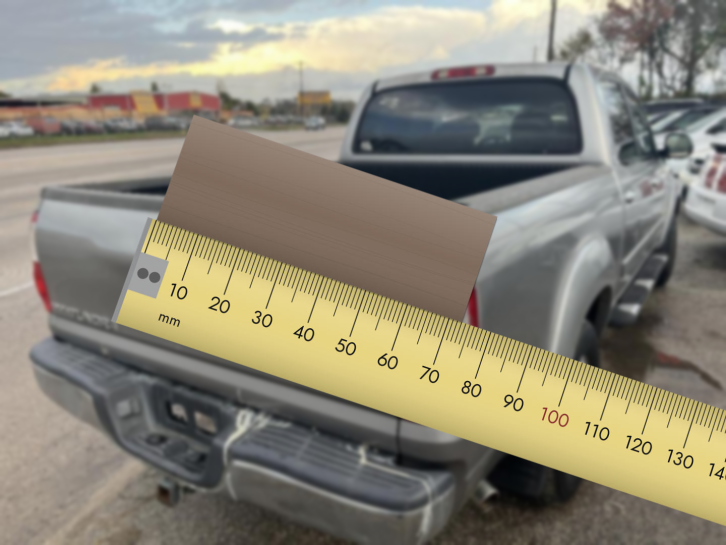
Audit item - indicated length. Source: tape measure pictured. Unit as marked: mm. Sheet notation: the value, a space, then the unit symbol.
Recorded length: 73 mm
